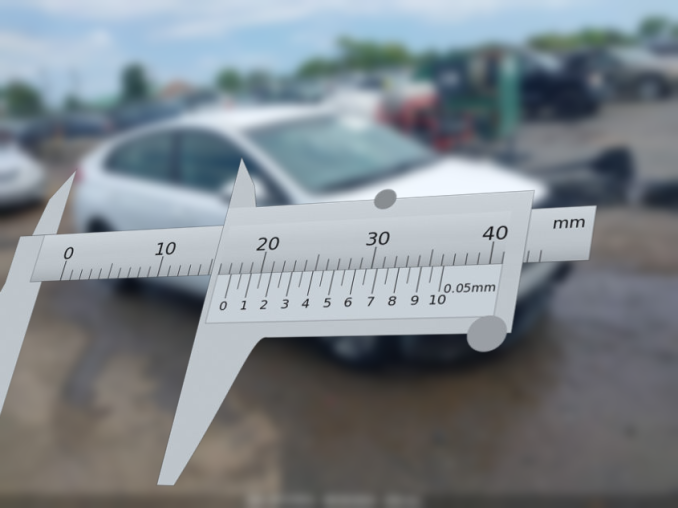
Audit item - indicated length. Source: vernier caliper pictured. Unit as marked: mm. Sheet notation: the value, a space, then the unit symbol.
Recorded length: 17.2 mm
